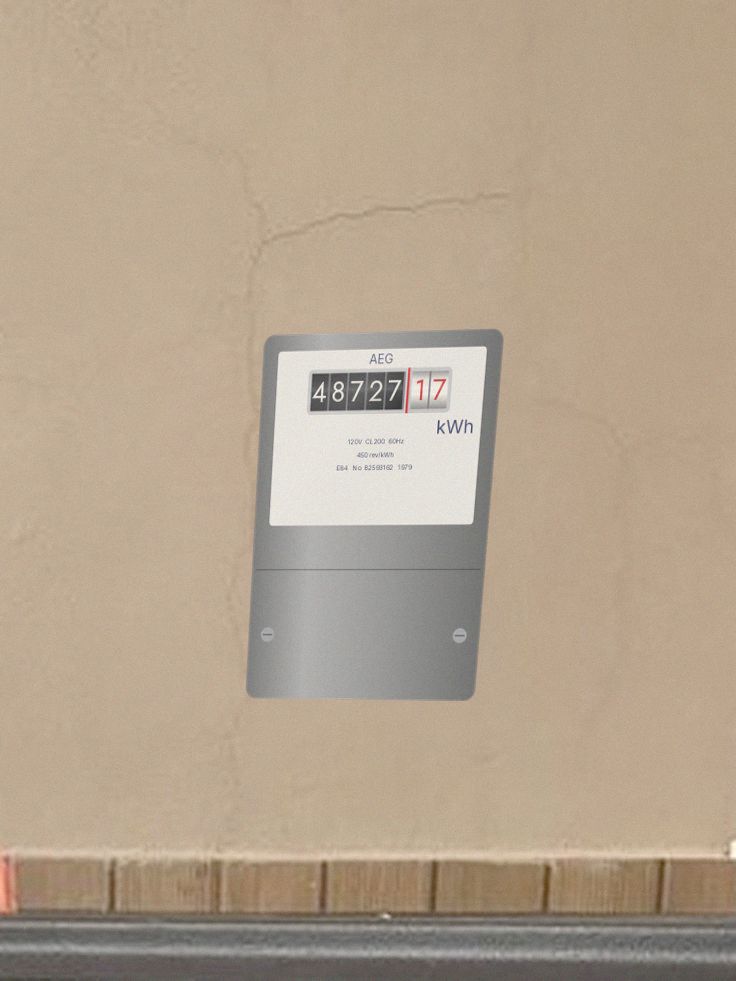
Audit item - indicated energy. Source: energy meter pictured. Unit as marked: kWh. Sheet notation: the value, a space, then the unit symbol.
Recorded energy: 48727.17 kWh
